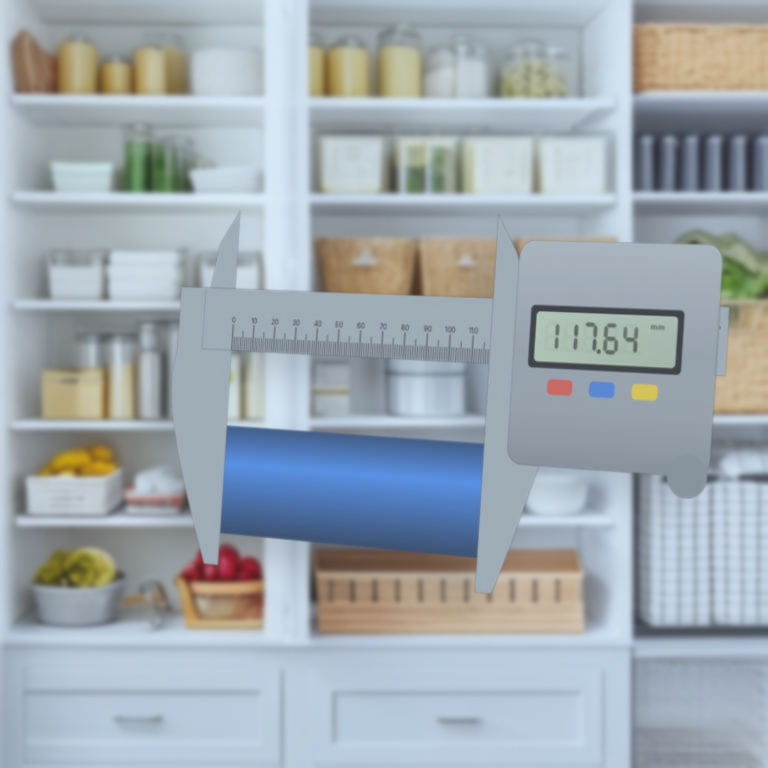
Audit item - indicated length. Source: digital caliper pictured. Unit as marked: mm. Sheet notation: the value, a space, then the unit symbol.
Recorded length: 117.64 mm
